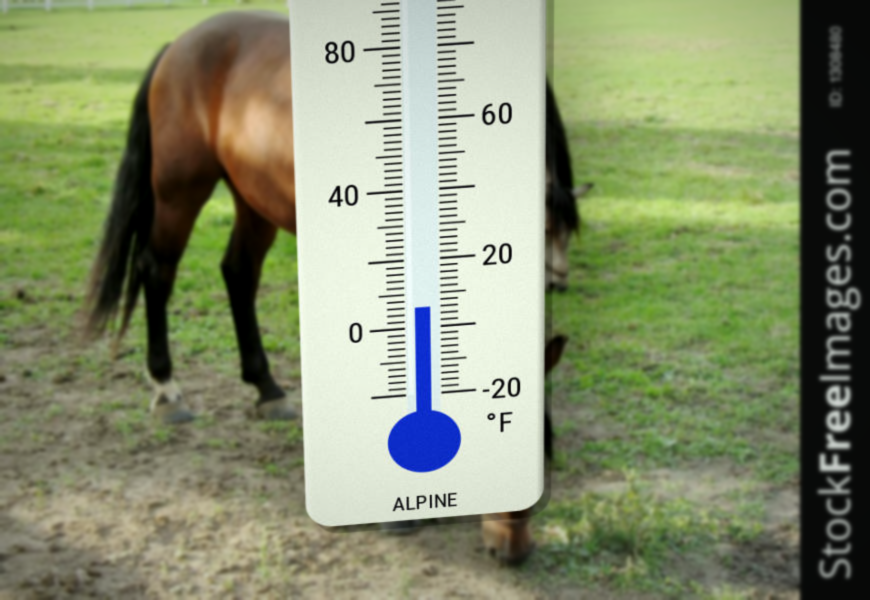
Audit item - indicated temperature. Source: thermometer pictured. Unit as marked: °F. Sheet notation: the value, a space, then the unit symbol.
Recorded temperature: 6 °F
